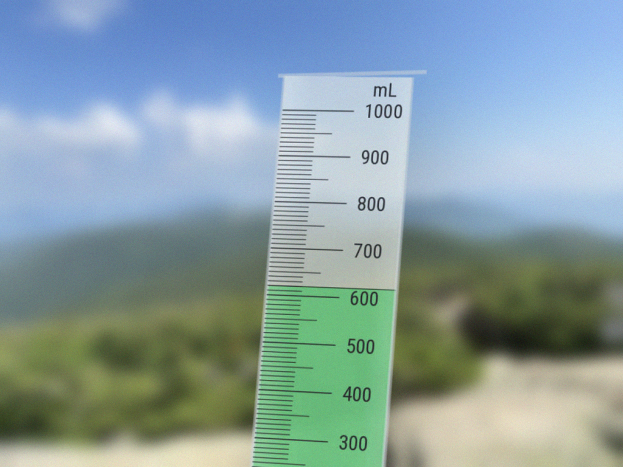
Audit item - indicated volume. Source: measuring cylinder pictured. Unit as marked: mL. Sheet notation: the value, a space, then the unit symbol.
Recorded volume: 620 mL
